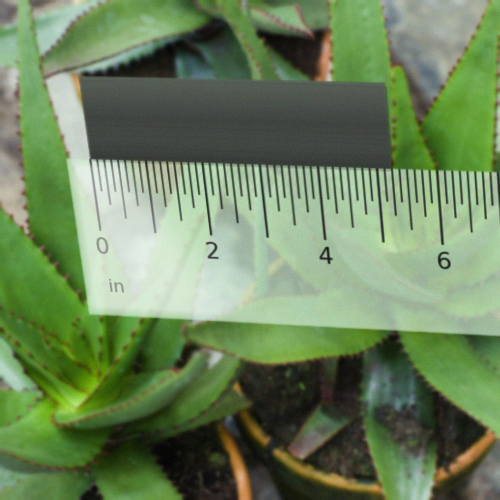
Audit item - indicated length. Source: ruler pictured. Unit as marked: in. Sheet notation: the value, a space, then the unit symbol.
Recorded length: 5.25 in
